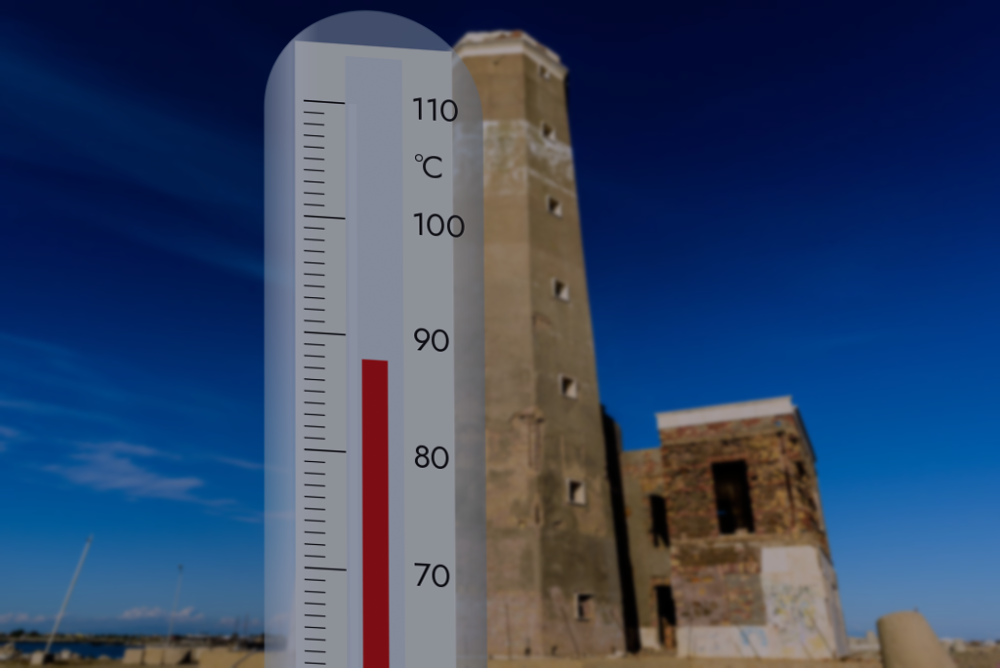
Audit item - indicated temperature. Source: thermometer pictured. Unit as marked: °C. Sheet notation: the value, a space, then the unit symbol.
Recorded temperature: 88 °C
